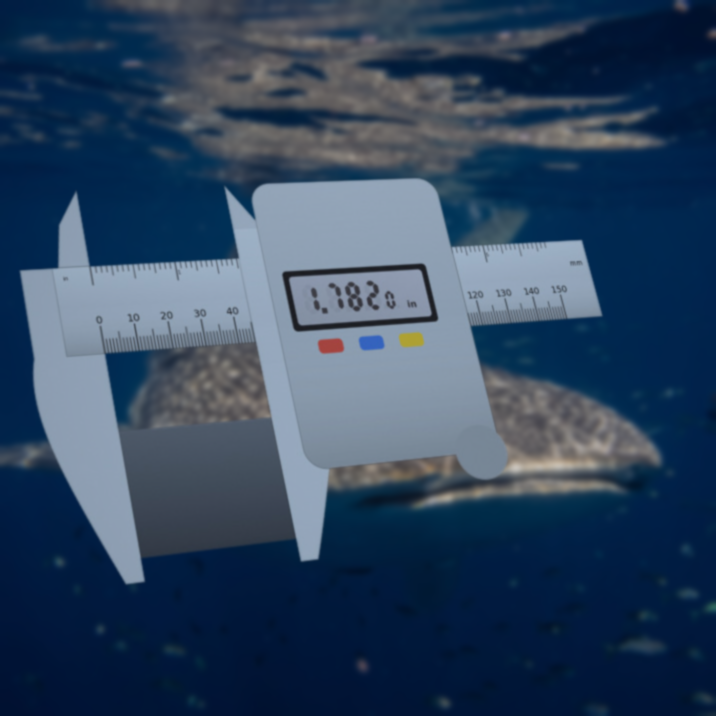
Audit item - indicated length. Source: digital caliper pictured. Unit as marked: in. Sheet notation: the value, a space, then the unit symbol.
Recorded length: 1.7820 in
